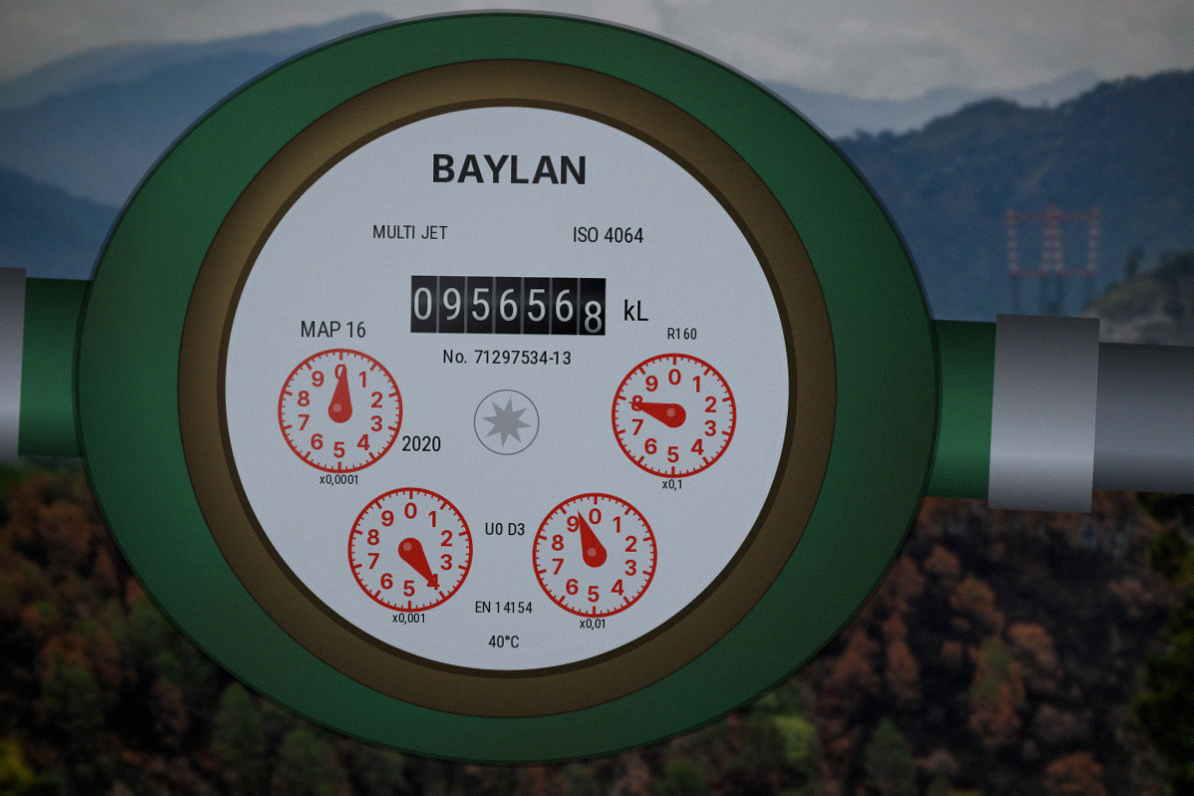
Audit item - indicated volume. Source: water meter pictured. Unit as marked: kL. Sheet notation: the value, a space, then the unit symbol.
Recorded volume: 956567.7940 kL
